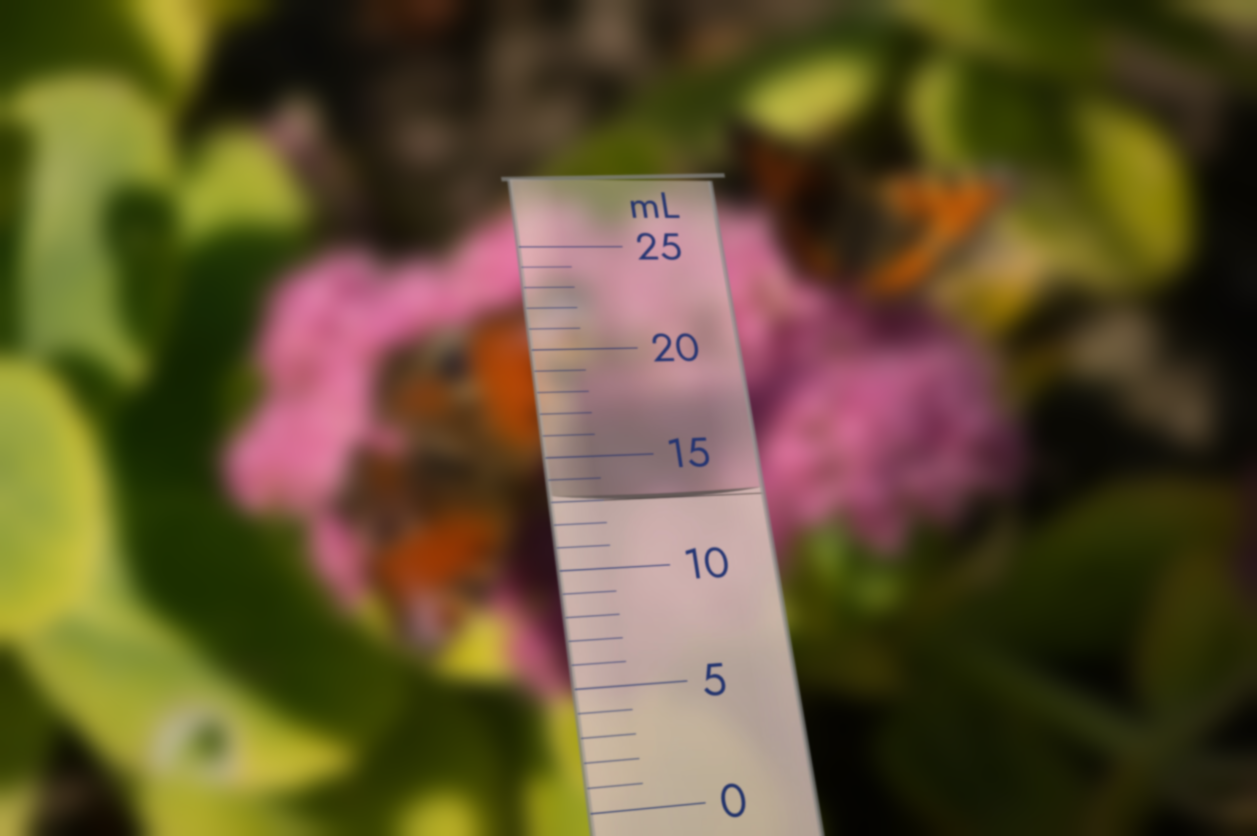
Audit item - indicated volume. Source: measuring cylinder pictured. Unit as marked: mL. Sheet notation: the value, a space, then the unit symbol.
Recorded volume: 13 mL
